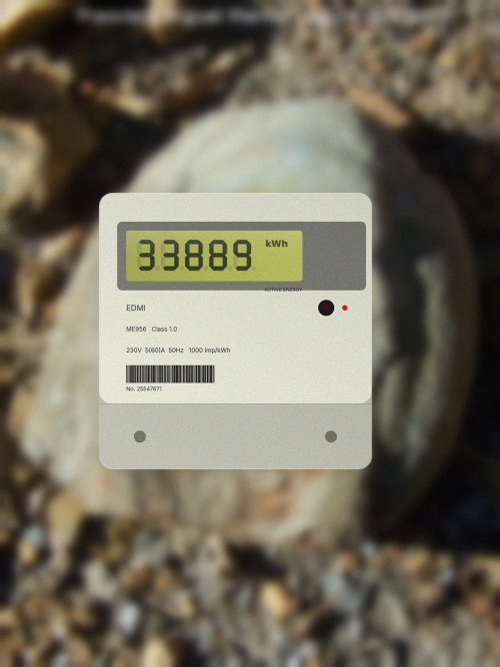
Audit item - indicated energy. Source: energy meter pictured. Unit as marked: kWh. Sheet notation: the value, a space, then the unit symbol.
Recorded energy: 33889 kWh
